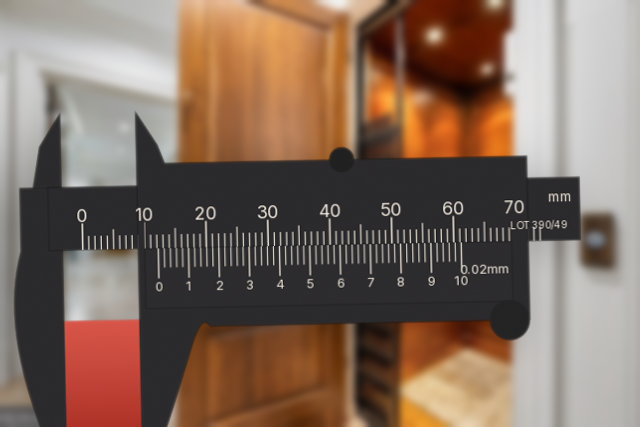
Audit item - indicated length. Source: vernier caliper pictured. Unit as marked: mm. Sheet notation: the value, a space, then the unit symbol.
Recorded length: 12.2 mm
